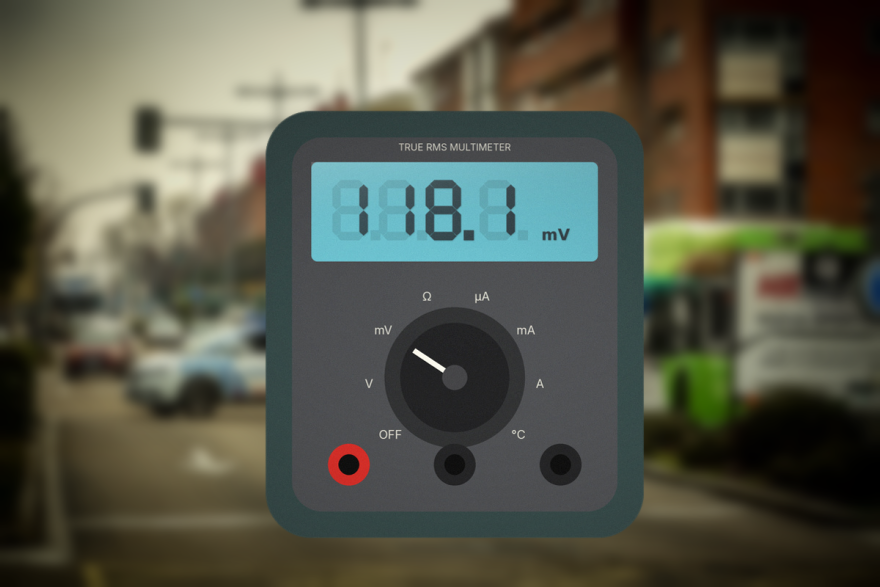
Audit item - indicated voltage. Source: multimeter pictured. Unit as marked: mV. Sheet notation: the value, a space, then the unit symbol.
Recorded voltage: 118.1 mV
